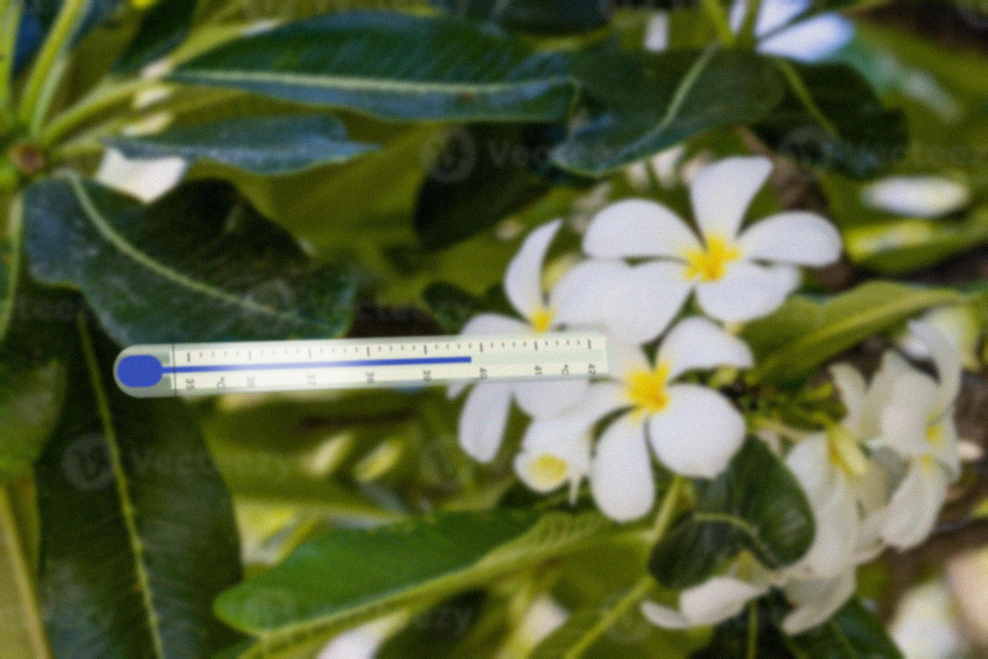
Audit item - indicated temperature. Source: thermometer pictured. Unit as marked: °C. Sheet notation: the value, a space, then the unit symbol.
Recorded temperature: 39.8 °C
